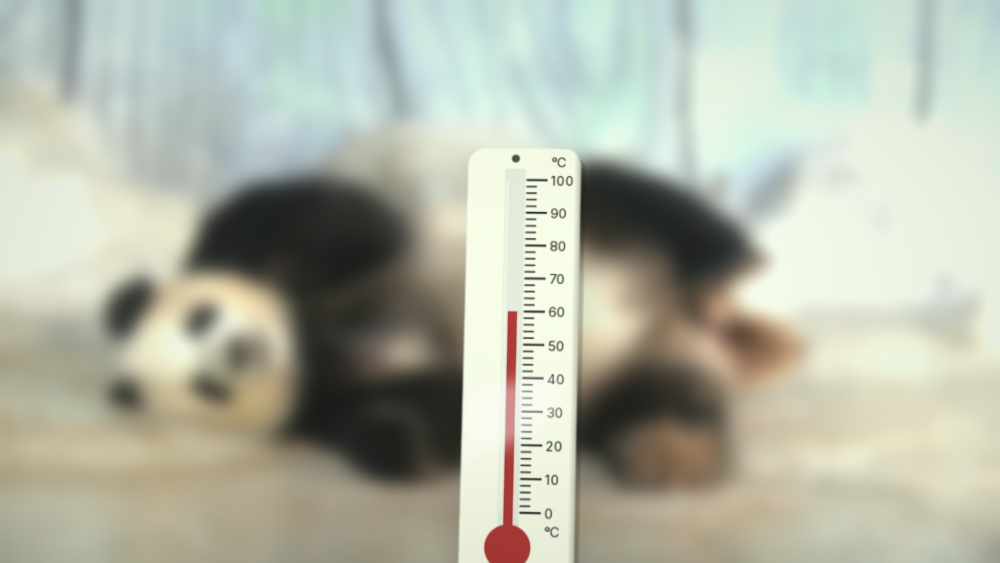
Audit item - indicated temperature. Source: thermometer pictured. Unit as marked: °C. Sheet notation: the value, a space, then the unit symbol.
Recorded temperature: 60 °C
